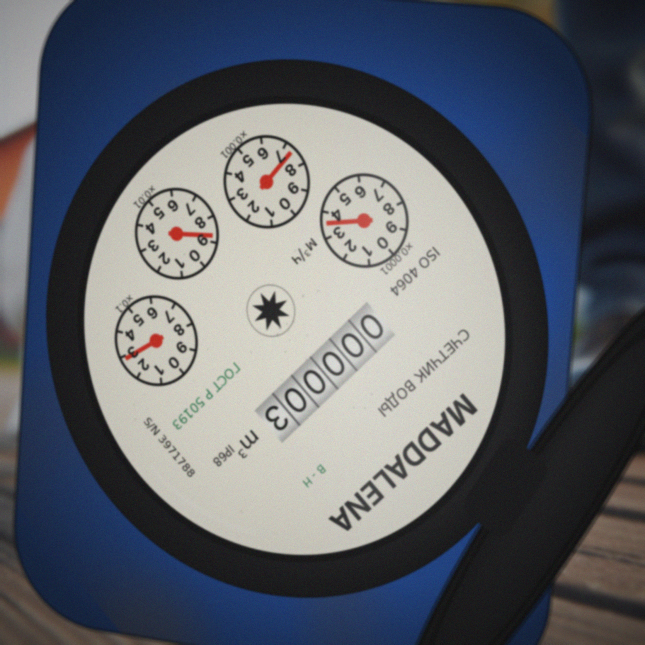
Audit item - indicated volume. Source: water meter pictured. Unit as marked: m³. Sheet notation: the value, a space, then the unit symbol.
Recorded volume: 3.2873 m³
